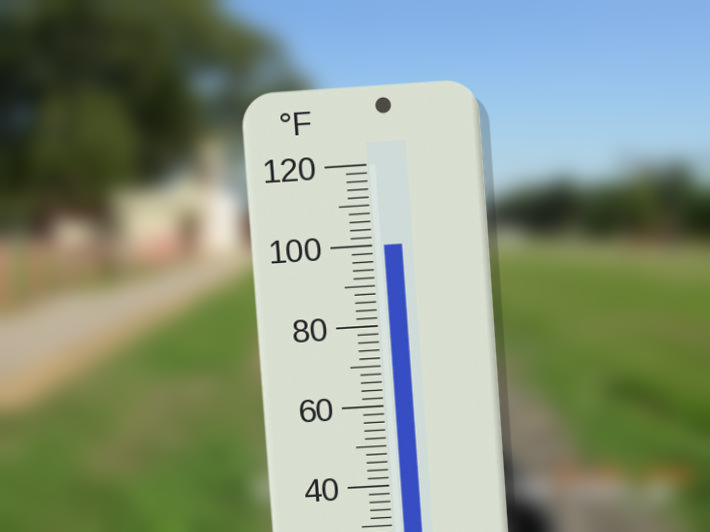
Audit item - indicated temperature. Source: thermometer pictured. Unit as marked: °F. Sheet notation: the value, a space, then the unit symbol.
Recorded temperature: 100 °F
